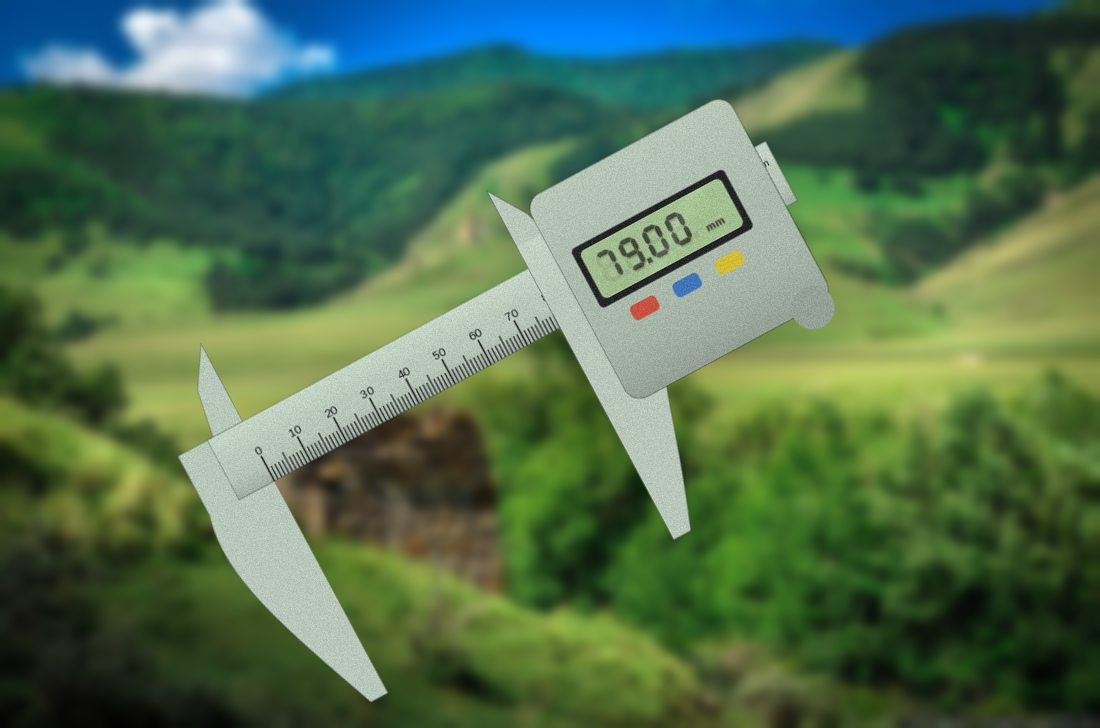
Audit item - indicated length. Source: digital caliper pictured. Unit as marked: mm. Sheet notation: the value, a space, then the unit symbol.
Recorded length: 79.00 mm
